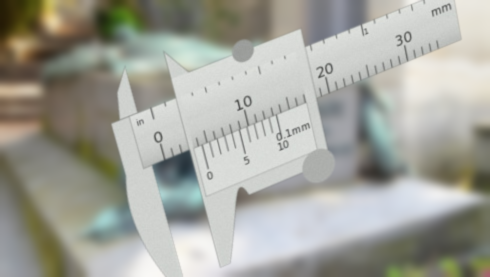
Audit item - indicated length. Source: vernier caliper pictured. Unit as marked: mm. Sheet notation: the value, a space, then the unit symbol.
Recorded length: 4.4 mm
